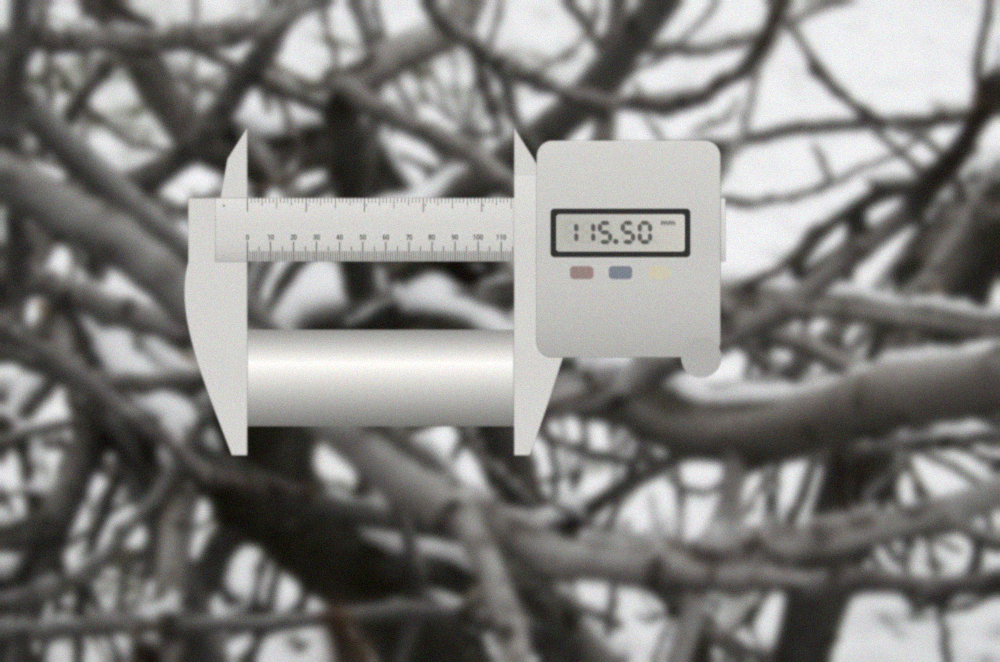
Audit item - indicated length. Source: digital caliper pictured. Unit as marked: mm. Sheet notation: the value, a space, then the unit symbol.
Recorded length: 115.50 mm
